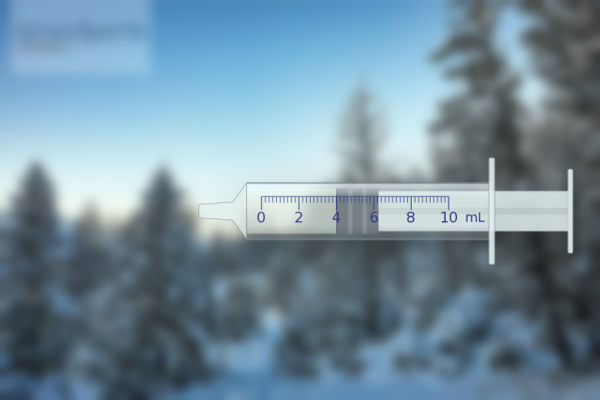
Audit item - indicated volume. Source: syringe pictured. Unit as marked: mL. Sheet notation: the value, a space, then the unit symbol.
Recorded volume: 4 mL
